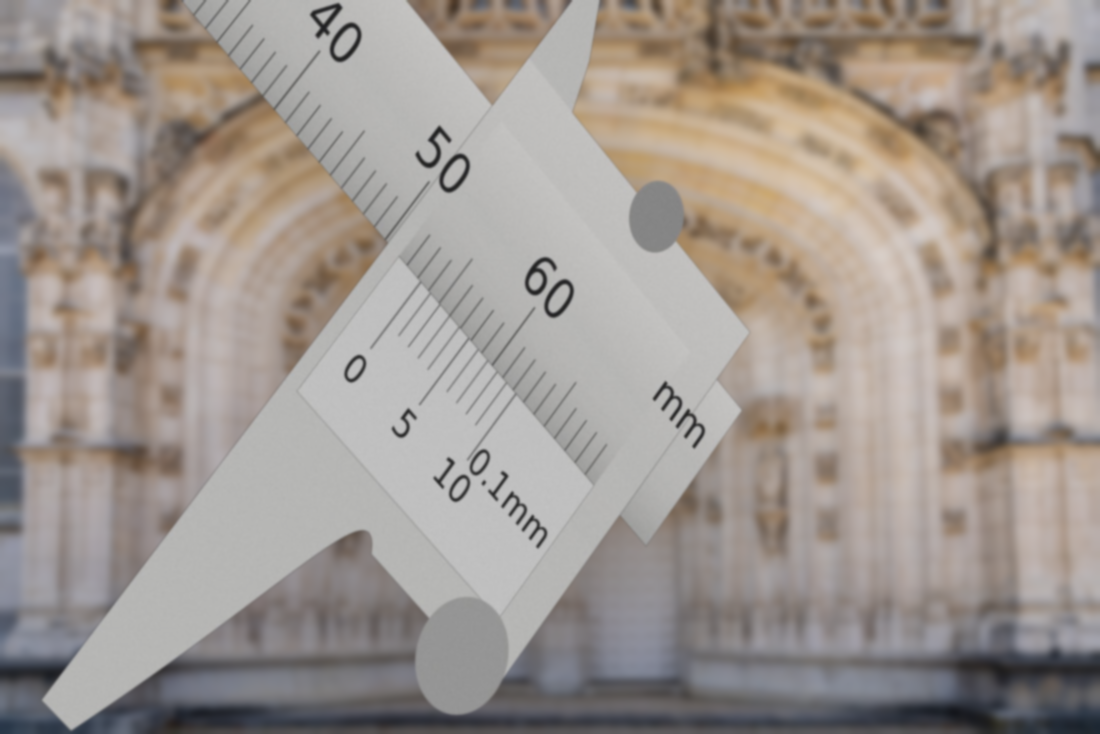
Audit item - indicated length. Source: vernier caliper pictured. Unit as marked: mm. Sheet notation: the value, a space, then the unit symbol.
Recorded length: 53.3 mm
